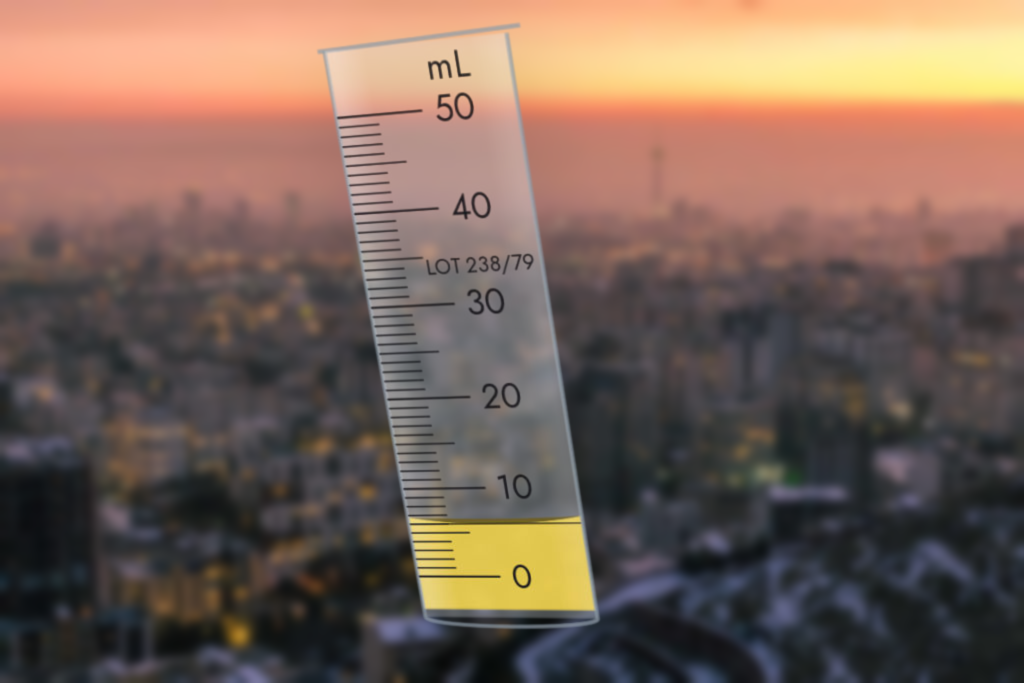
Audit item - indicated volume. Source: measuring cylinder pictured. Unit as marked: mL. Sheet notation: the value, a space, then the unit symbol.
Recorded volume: 6 mL
